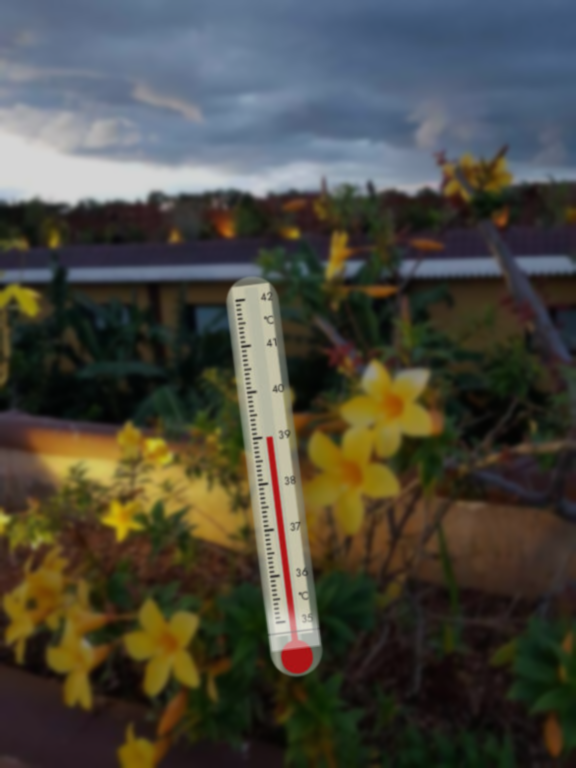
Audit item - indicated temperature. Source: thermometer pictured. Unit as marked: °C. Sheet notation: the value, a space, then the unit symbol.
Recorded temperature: 39 °C
